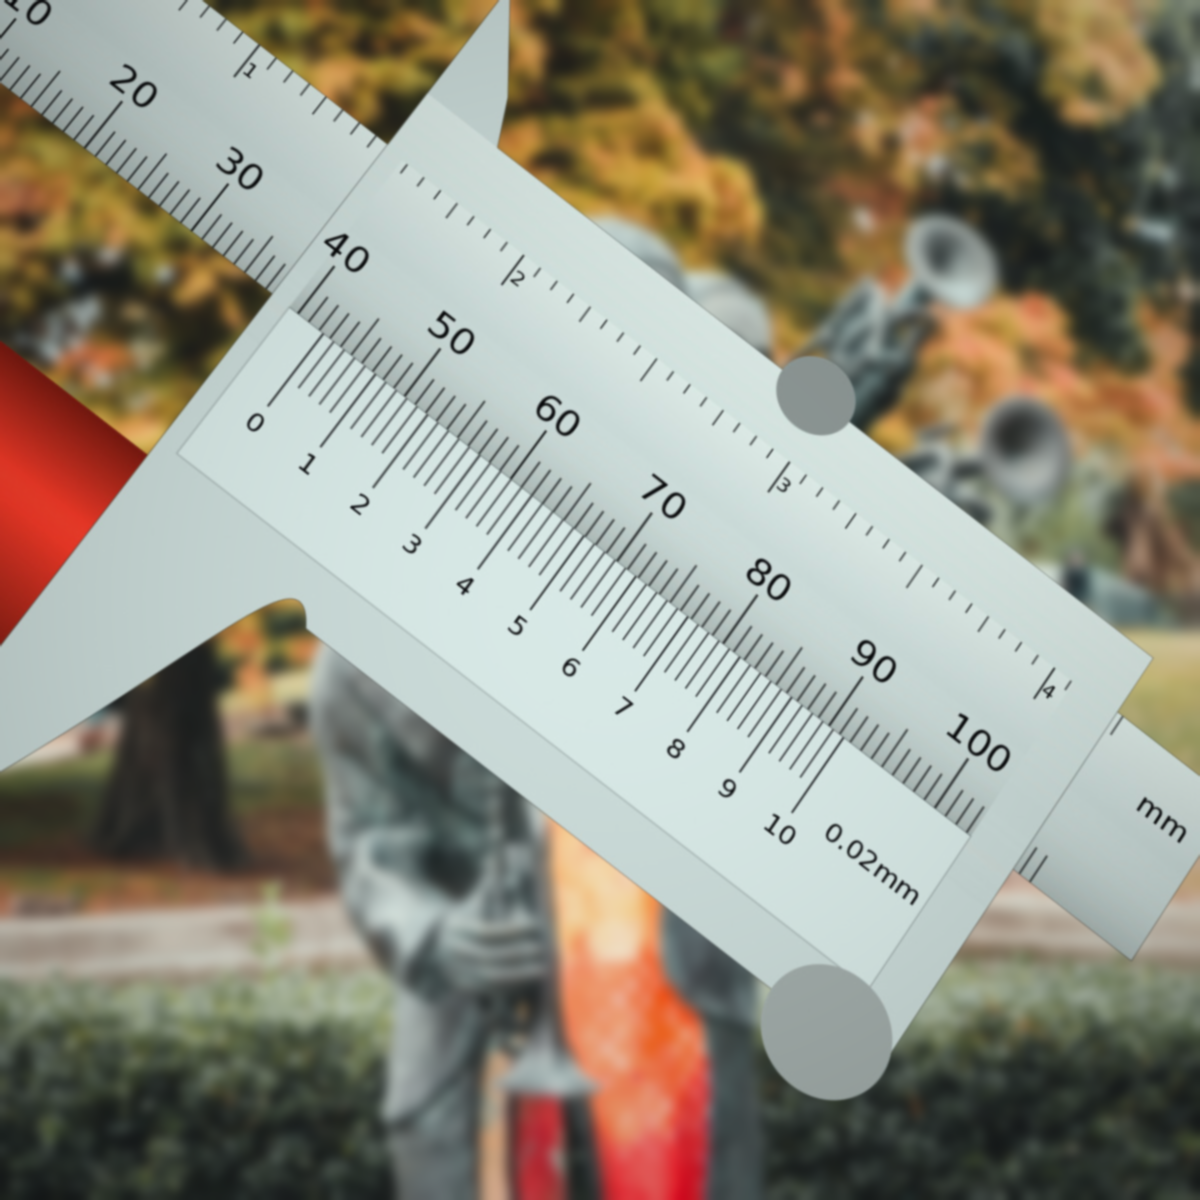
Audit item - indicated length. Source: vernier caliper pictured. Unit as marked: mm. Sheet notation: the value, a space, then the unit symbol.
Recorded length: 42.4 mm
